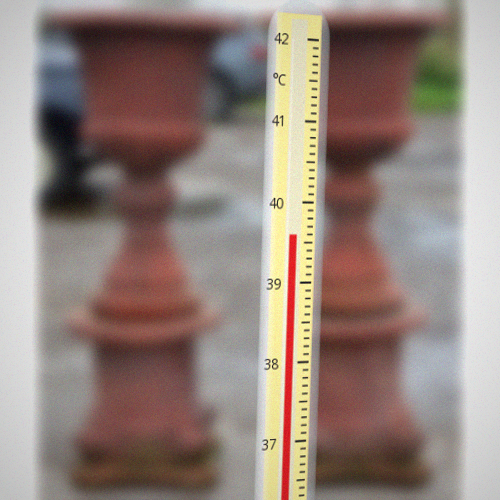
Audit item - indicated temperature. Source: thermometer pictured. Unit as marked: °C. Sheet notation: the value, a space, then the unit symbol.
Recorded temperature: 39.6 °C
